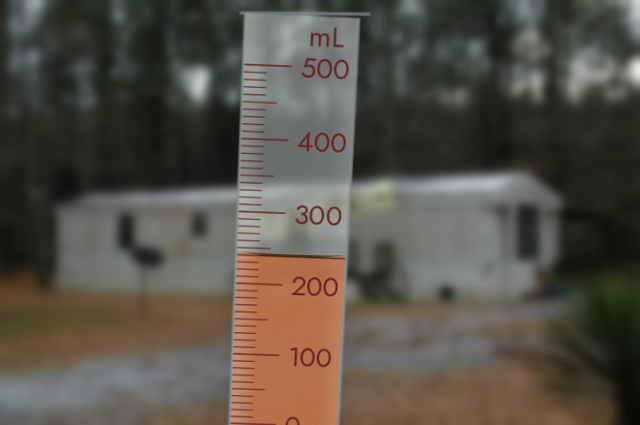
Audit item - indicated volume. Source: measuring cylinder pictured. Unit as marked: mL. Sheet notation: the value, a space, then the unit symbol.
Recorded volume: 240 mL
